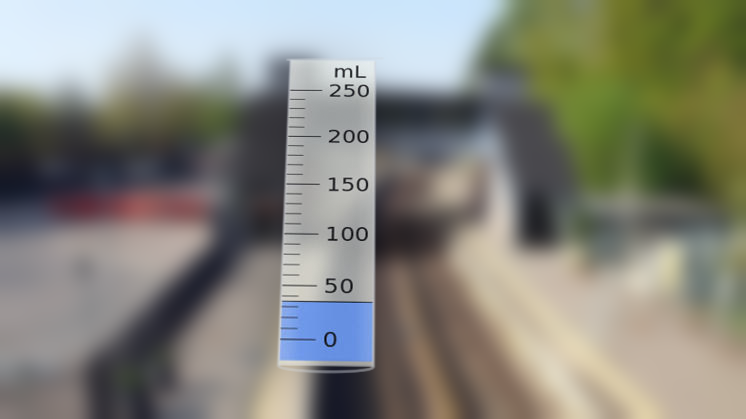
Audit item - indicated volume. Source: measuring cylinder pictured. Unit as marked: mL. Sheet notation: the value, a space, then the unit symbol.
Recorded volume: 35 mL
